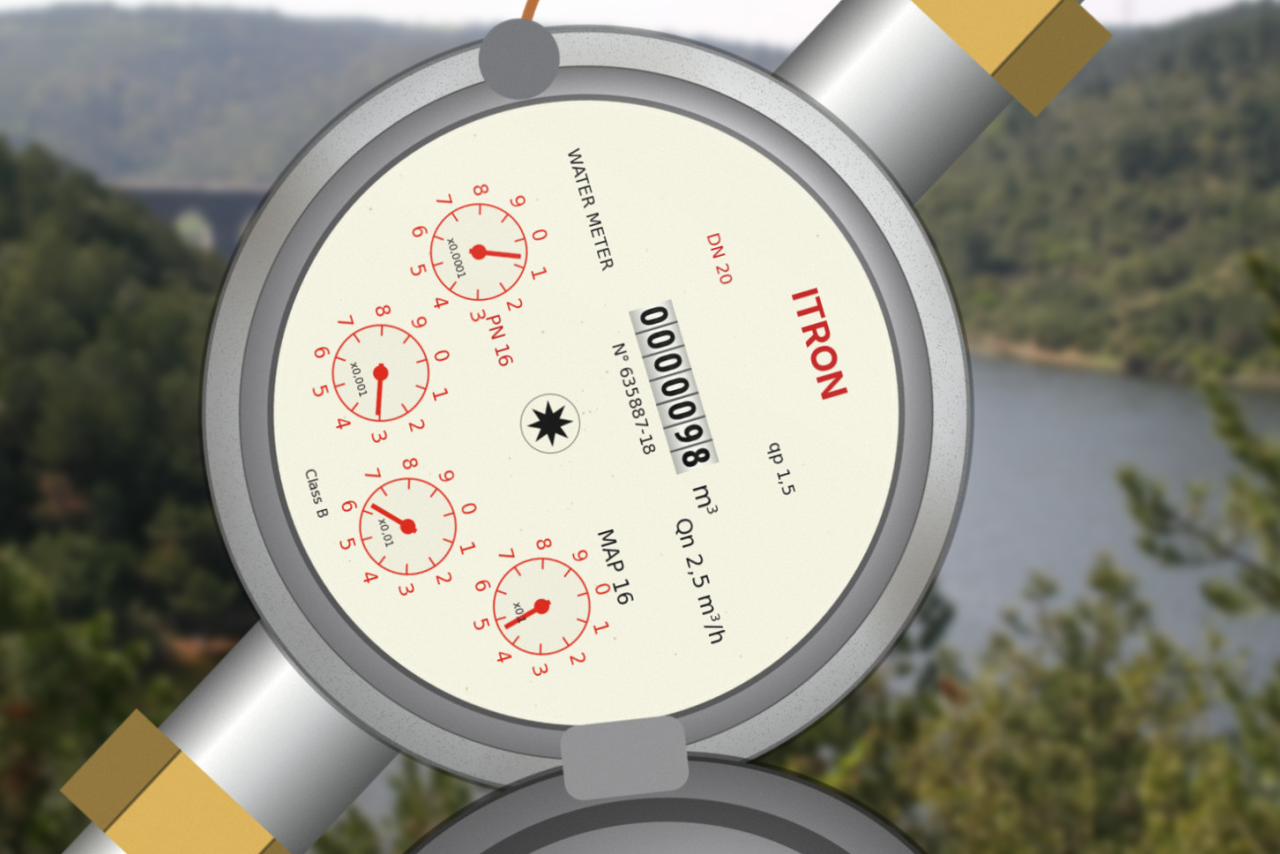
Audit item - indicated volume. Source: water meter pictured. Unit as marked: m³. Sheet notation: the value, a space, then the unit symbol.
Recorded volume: 98.4630 m³
